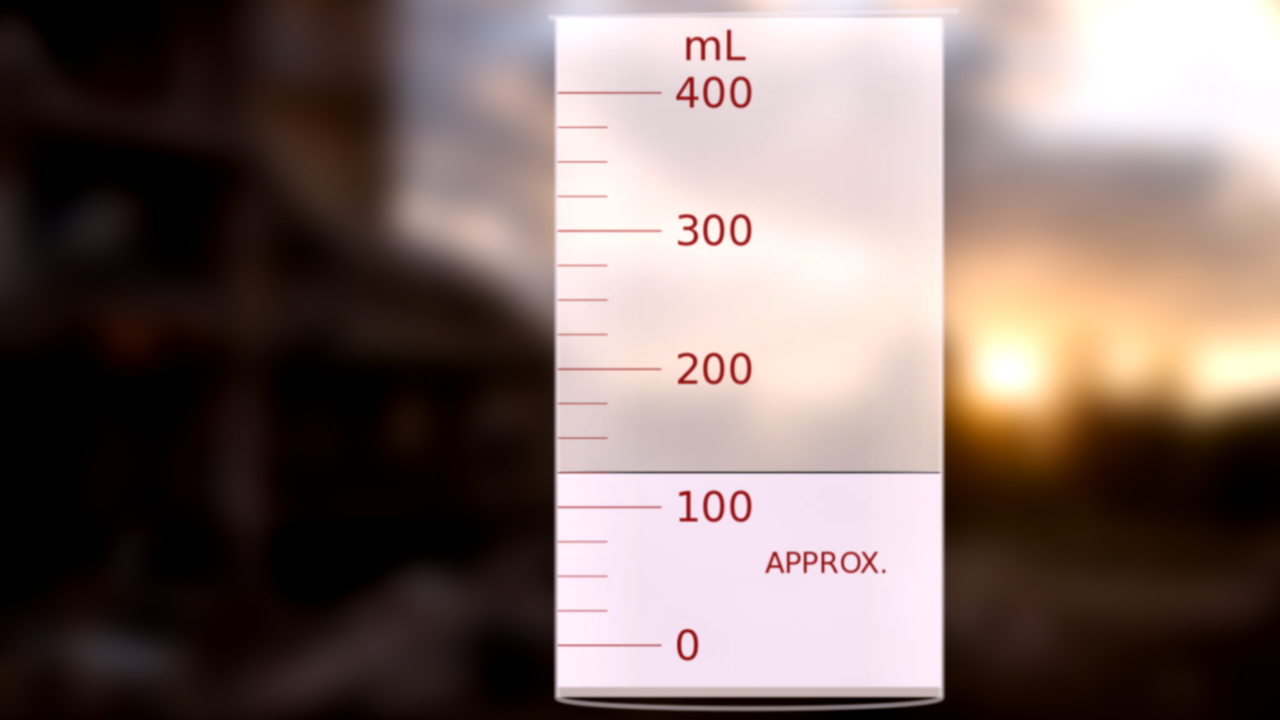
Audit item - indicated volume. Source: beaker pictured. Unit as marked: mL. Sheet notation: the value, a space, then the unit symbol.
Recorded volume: 125 mL
